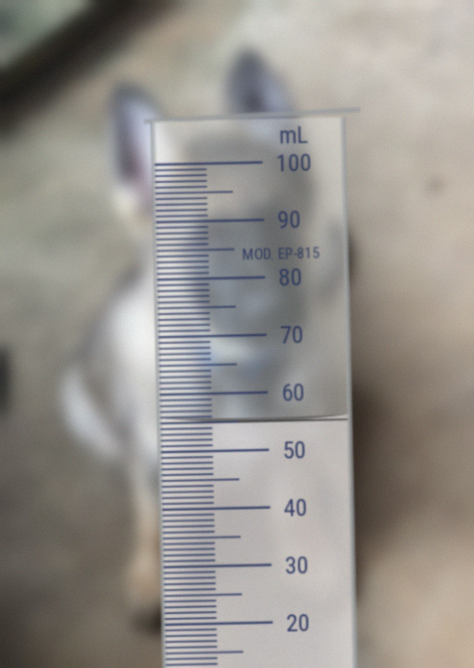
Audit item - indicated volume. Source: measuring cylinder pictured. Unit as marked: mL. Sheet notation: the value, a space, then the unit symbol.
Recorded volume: 55 mL
